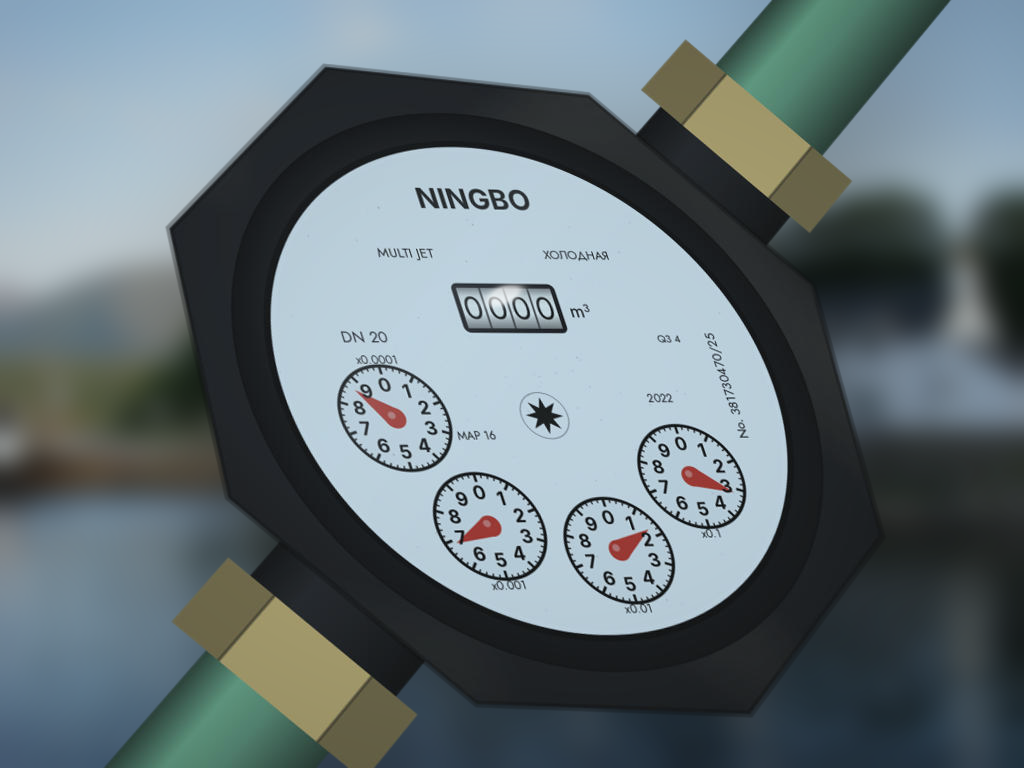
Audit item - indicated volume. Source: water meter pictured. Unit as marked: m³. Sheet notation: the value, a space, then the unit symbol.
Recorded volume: 0.3168 m³
